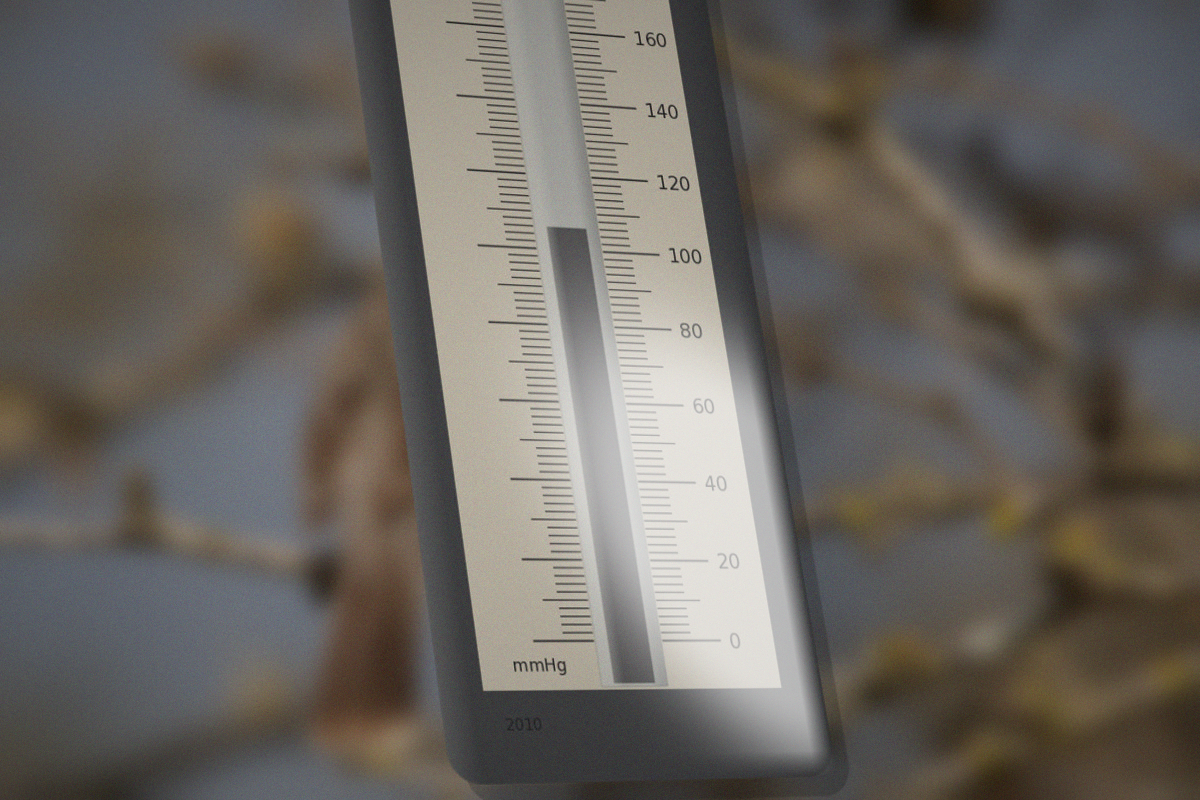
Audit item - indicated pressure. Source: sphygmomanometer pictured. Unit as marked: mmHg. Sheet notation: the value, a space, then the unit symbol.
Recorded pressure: 106 mmHg
